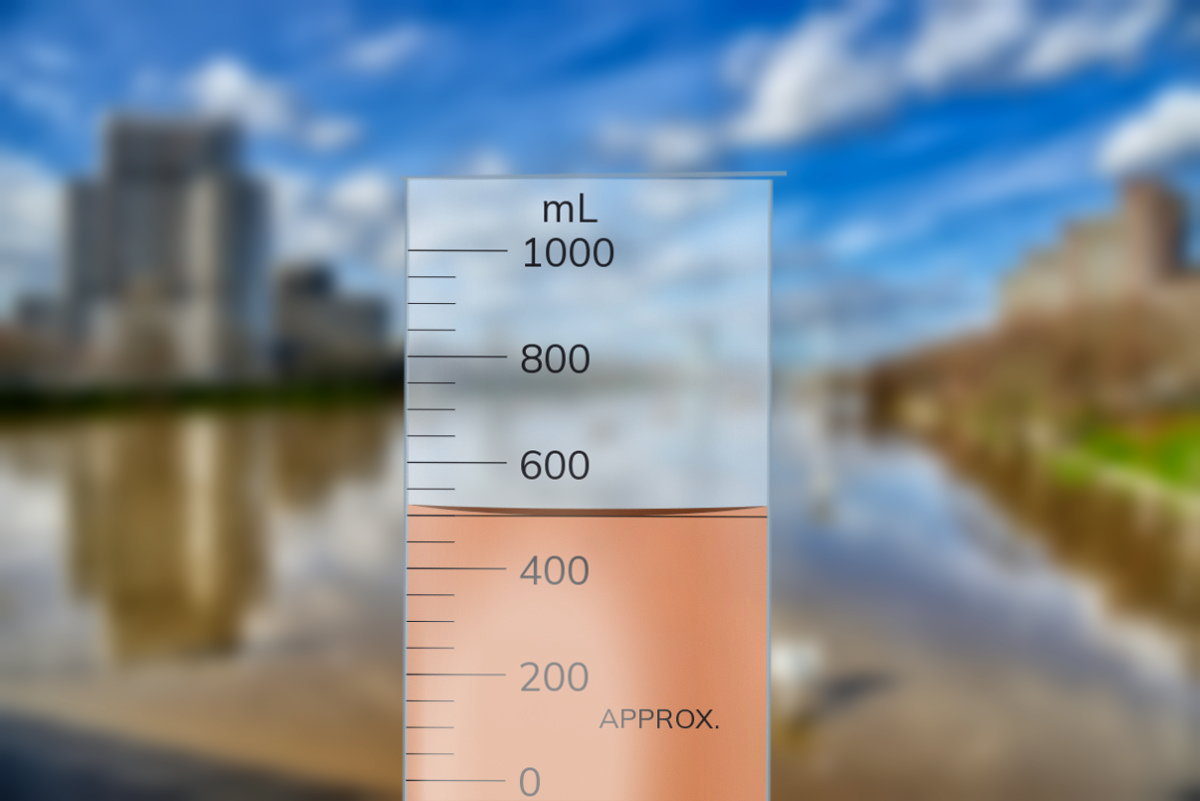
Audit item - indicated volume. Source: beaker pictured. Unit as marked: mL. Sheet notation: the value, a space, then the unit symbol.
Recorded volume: 500 mL
